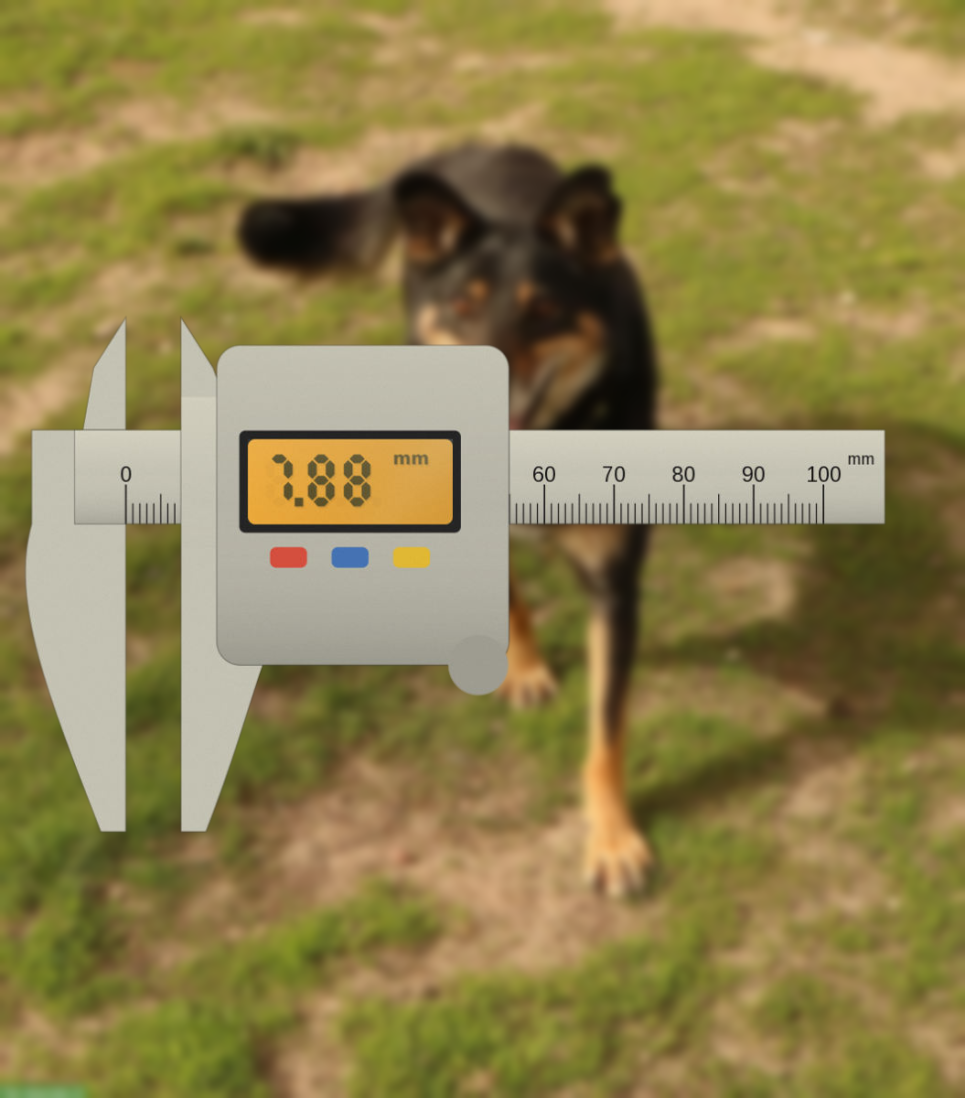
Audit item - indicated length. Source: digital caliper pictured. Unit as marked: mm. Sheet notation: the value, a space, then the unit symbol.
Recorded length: 7.88 mm
